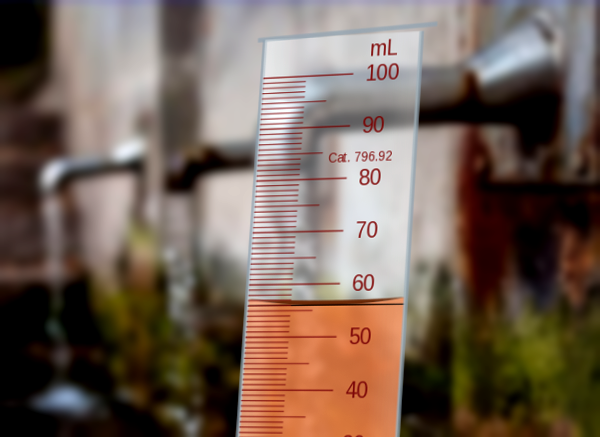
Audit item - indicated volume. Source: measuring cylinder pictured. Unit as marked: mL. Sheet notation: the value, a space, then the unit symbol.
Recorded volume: 56 mL
